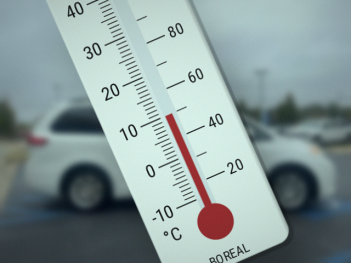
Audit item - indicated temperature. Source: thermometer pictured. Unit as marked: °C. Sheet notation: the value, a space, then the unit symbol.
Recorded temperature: 10 °C
